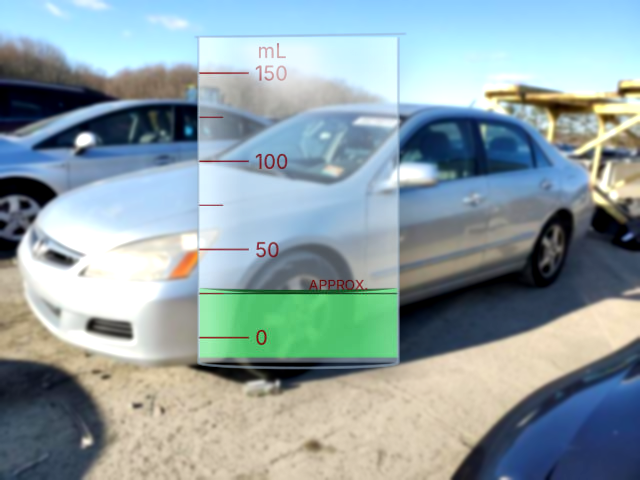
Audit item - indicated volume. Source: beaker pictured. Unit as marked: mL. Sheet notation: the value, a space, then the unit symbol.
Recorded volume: 25 mL
